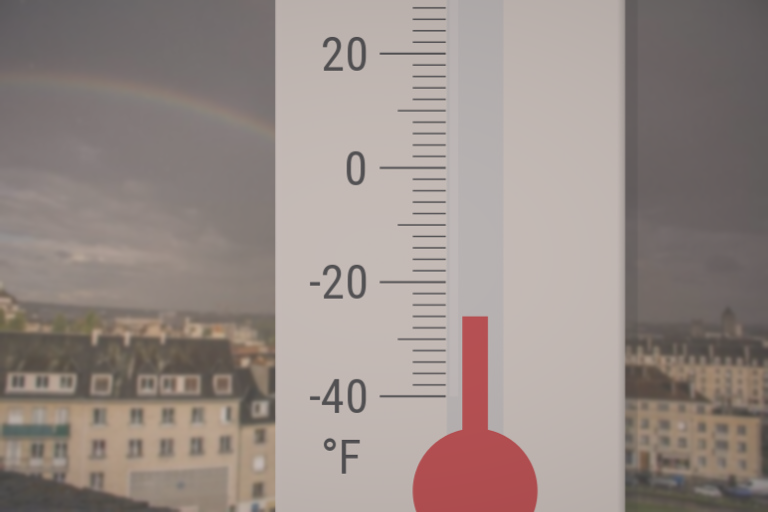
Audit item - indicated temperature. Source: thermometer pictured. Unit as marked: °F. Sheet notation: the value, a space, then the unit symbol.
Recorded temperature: -26 °F
